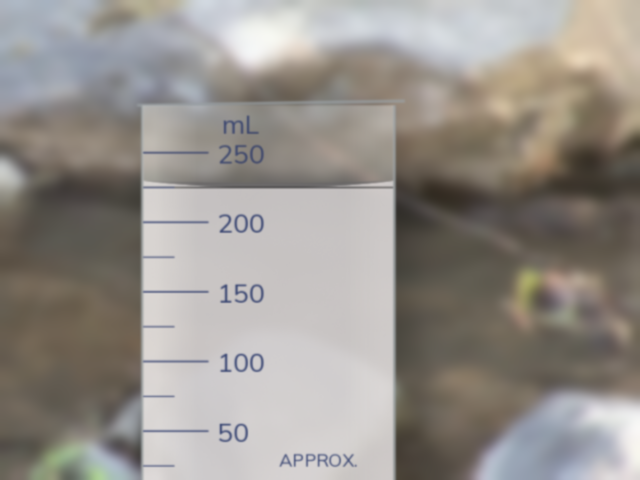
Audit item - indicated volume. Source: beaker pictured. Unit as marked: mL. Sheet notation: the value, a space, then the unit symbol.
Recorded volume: 225 mL
